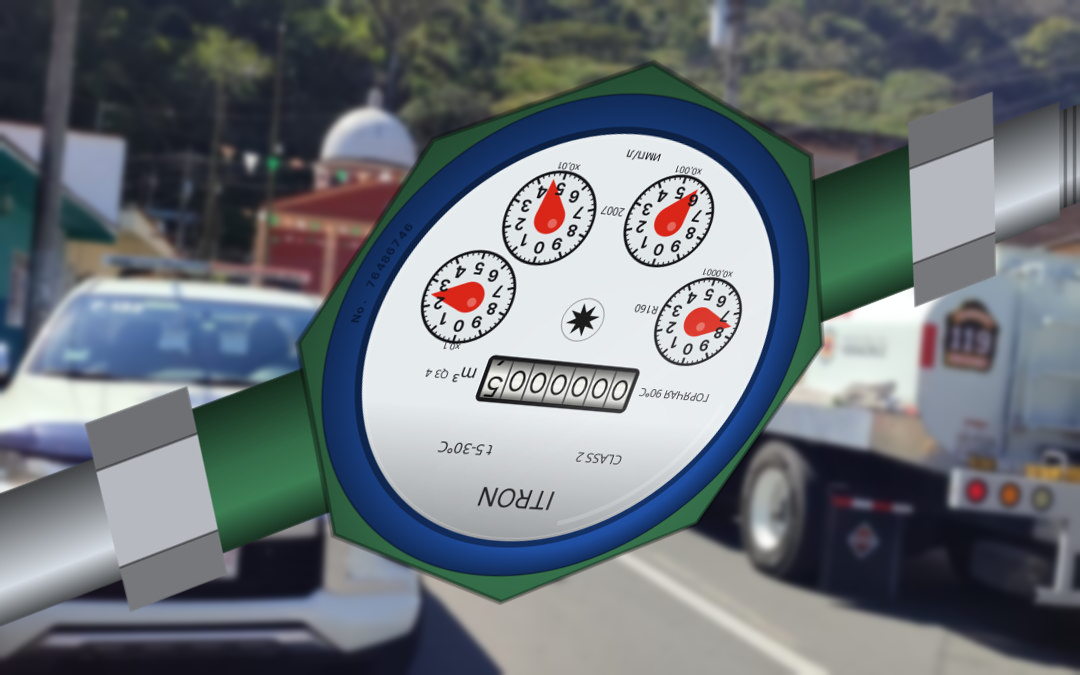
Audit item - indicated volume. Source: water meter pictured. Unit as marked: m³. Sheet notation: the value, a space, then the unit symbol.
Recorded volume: 5.2457 m³
